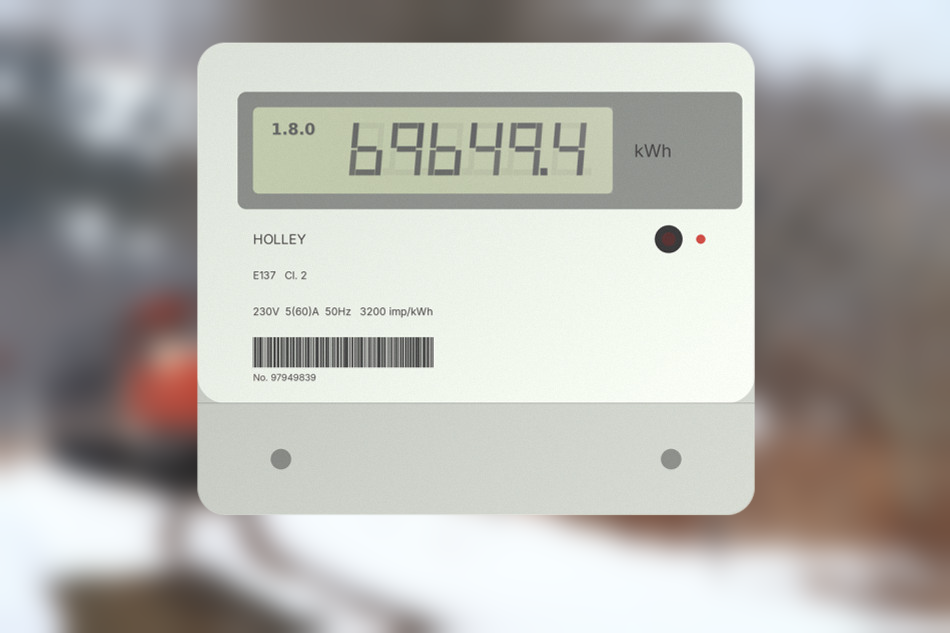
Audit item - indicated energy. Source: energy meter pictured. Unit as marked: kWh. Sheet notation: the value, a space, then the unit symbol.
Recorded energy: 69649.4 kWh
